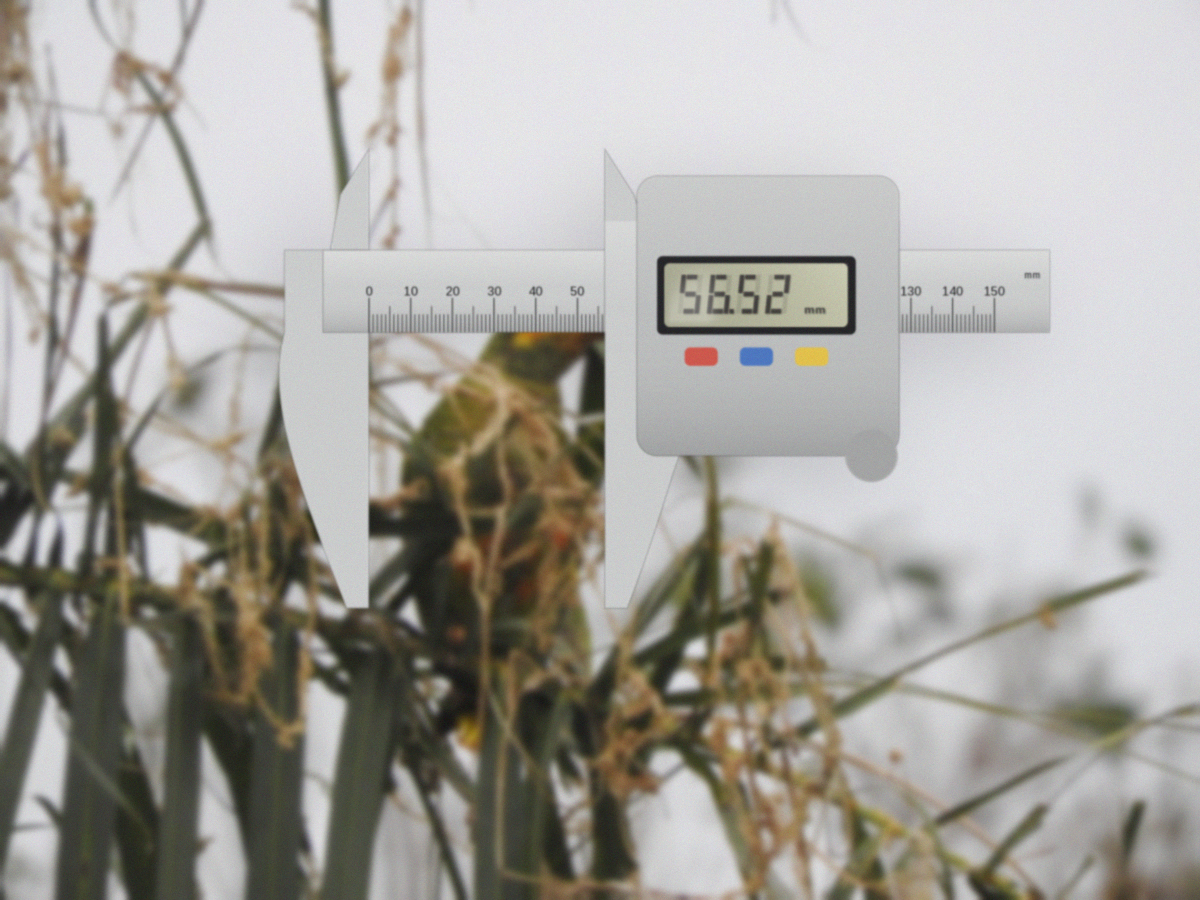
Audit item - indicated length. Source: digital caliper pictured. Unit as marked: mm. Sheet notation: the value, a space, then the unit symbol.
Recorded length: 56.52 mm
